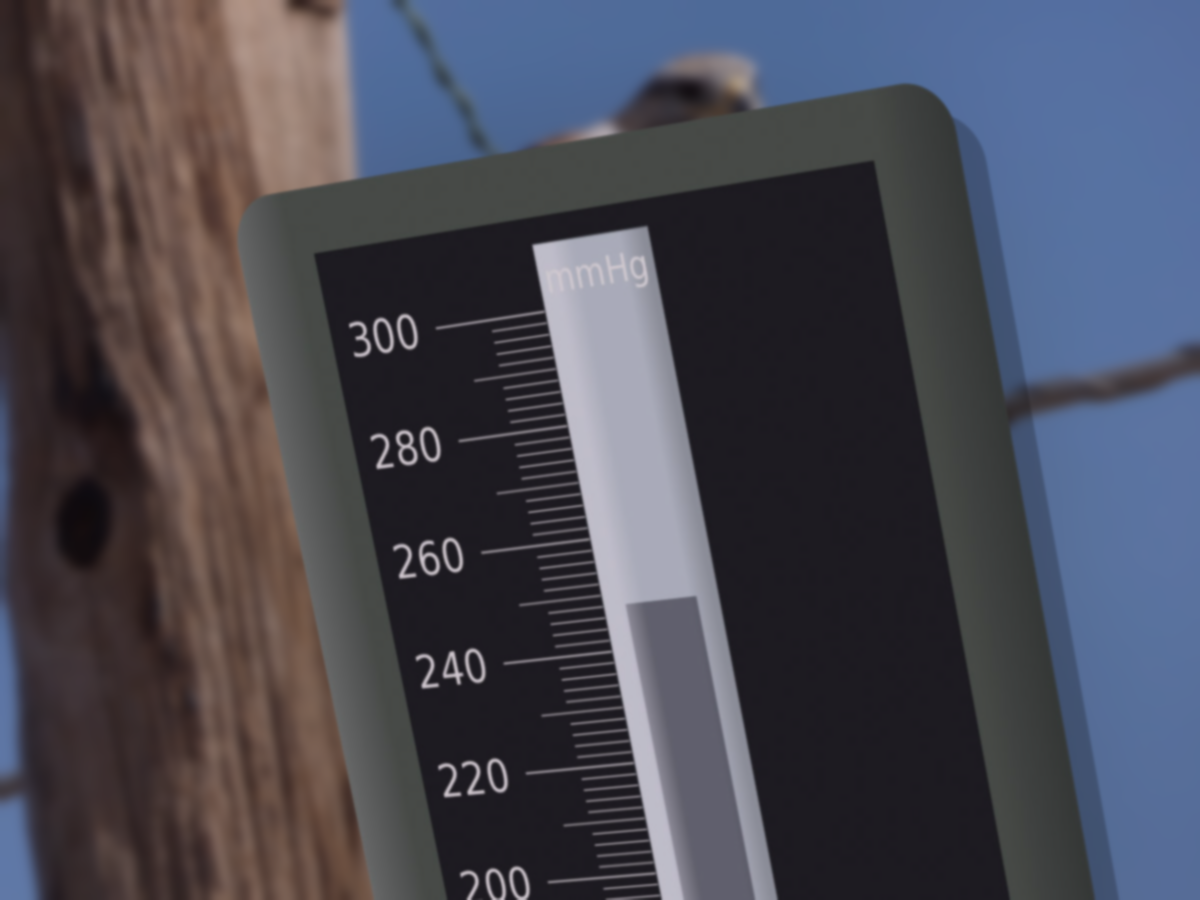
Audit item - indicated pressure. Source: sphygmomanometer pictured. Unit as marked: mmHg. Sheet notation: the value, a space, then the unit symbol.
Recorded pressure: 248 mmHg
